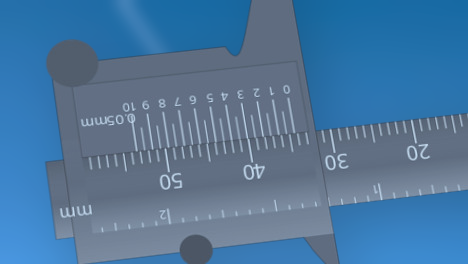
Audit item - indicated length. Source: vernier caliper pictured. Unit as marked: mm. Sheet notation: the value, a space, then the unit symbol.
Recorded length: 34.4 mm
